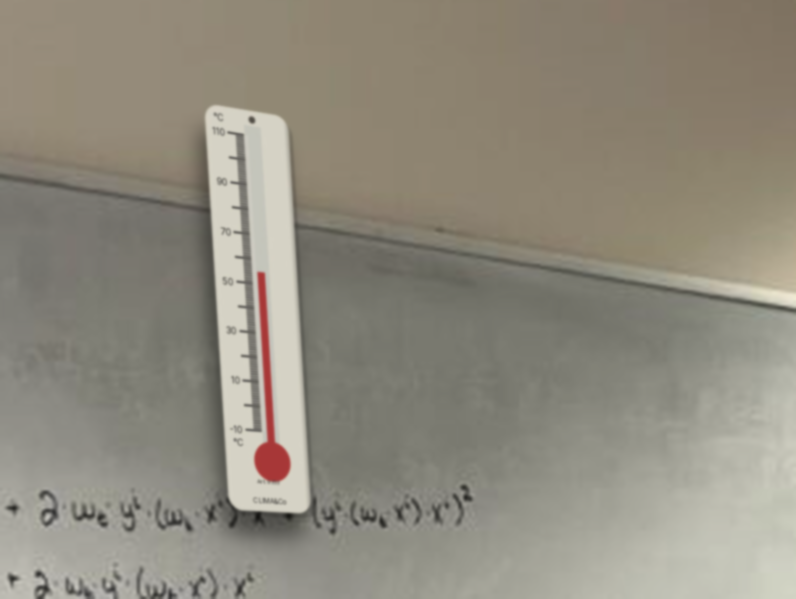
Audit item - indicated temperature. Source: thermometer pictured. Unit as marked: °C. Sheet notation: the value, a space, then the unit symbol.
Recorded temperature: 55 °C
